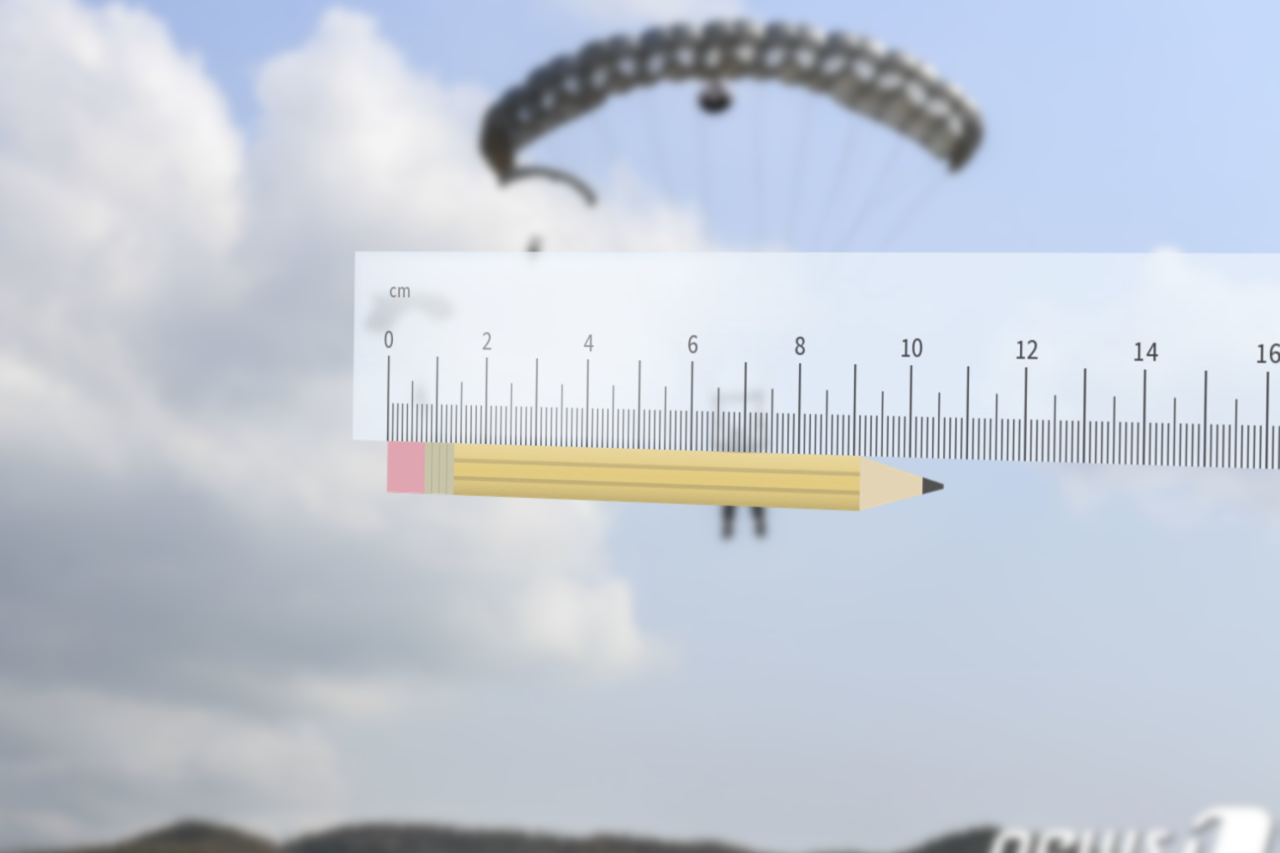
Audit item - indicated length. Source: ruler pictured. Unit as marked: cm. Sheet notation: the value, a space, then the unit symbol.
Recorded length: 10.6 cm
